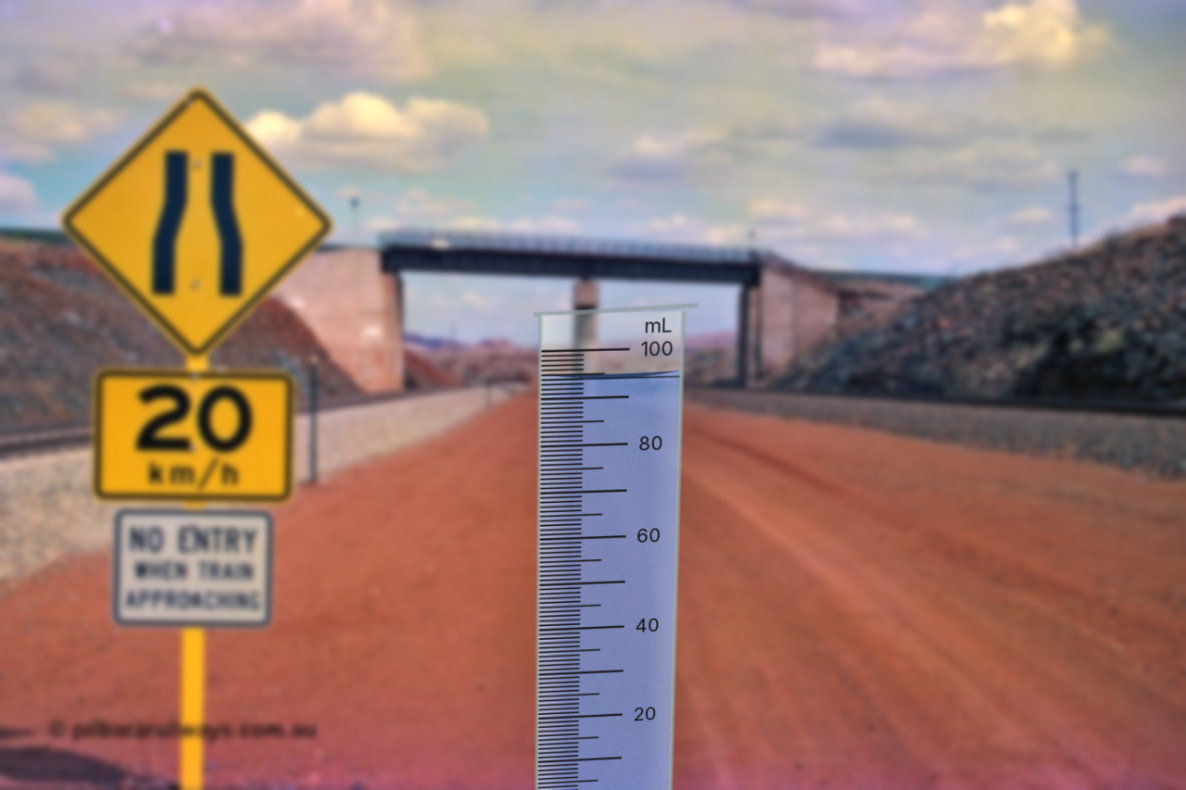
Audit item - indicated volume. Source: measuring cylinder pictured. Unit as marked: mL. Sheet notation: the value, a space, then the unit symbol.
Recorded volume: 94 mL
